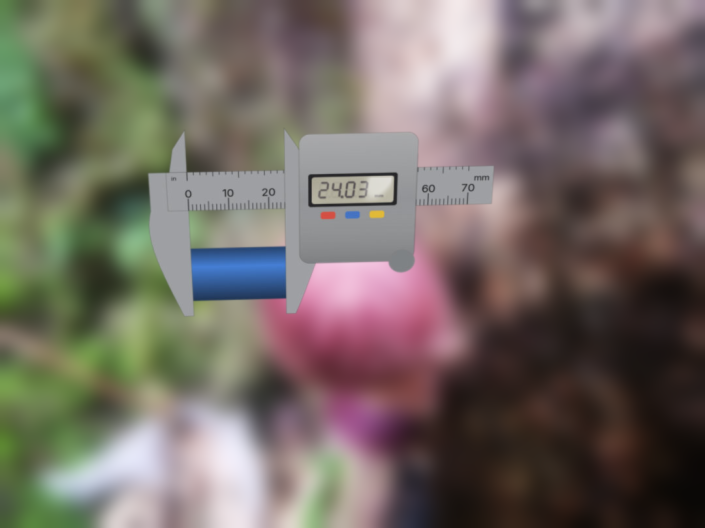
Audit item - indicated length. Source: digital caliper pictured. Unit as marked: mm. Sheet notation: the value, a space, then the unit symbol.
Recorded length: 24.03 mm
